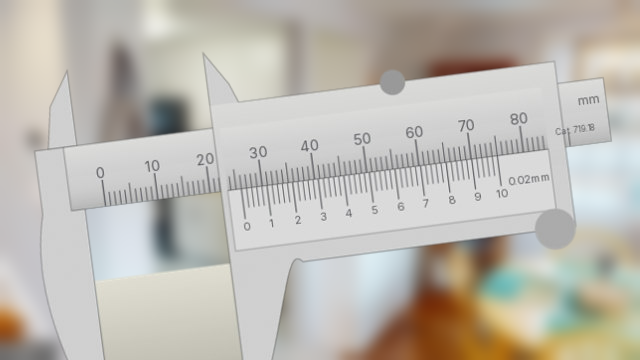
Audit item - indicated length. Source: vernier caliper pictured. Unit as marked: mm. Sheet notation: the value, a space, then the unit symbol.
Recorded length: 26.0 mm
